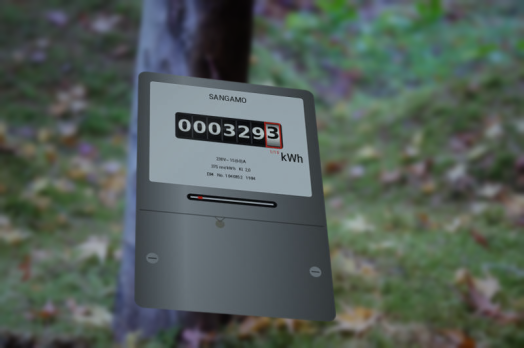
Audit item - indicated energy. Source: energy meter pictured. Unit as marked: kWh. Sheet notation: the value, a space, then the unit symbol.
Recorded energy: 329.3 kWh
